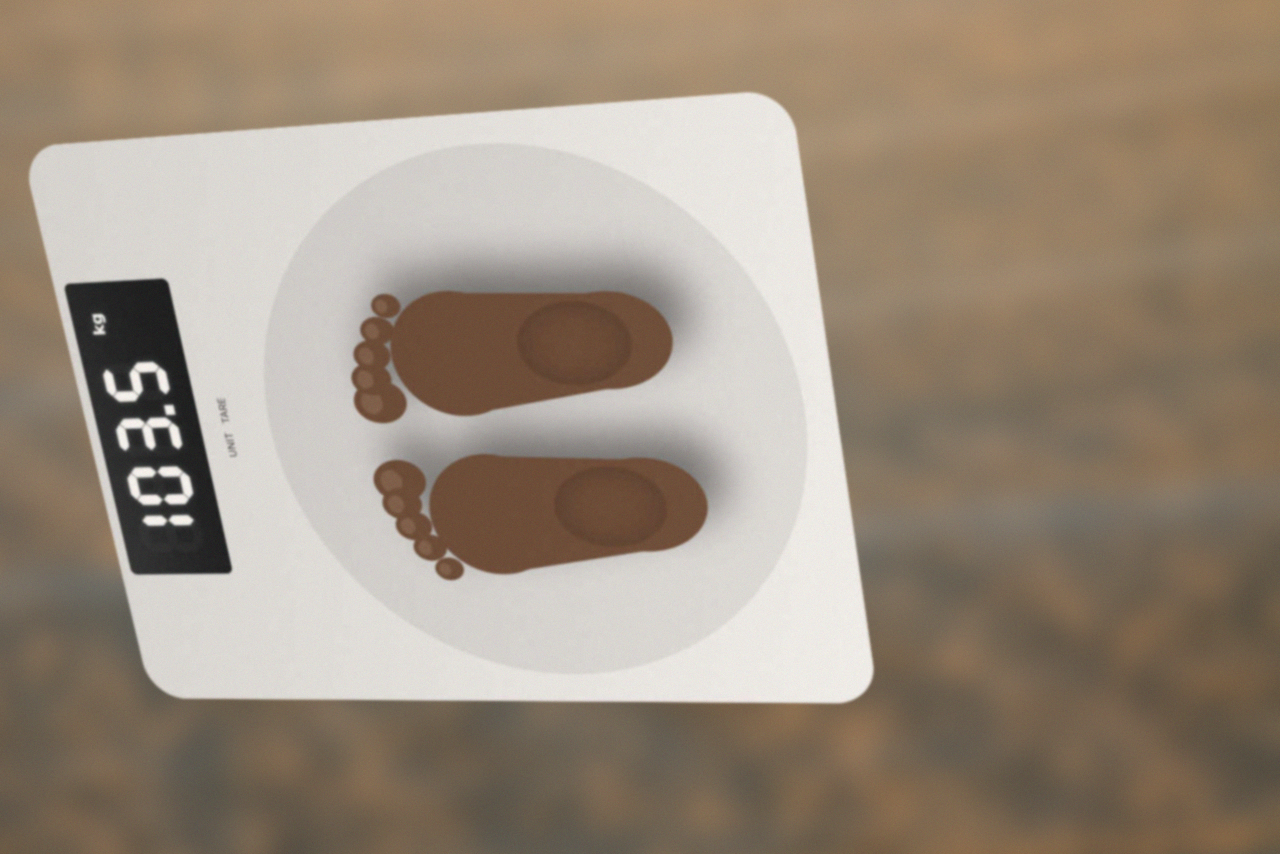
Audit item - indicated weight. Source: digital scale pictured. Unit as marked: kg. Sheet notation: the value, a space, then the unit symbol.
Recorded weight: 103.5 kg
